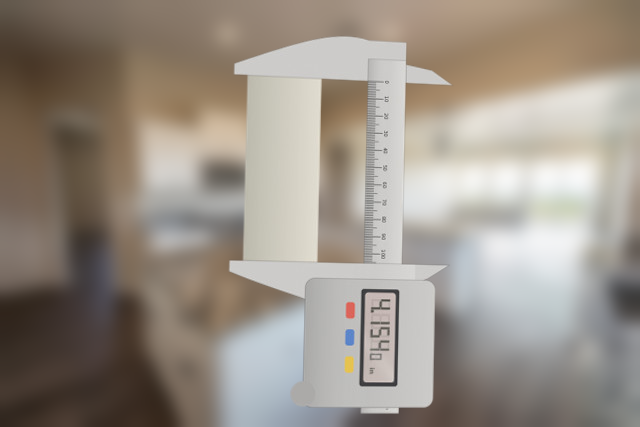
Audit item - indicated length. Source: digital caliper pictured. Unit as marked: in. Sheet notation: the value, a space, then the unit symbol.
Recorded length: 4.1540 in
